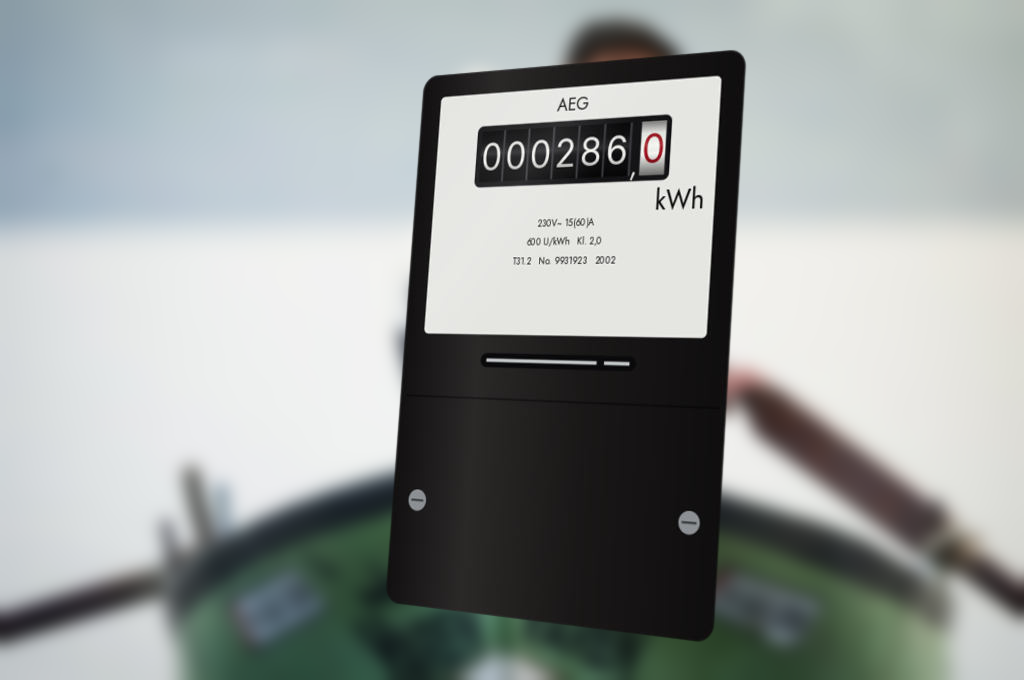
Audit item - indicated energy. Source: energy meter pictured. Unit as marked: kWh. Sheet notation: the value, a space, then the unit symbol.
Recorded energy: 286.0 kWh
